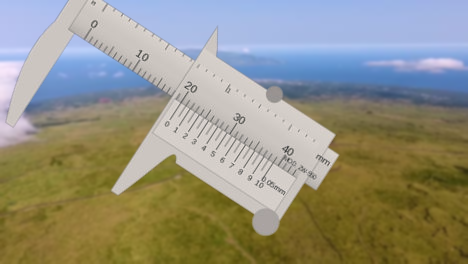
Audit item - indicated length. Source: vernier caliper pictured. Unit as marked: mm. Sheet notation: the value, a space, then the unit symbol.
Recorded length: 20.0 mm
